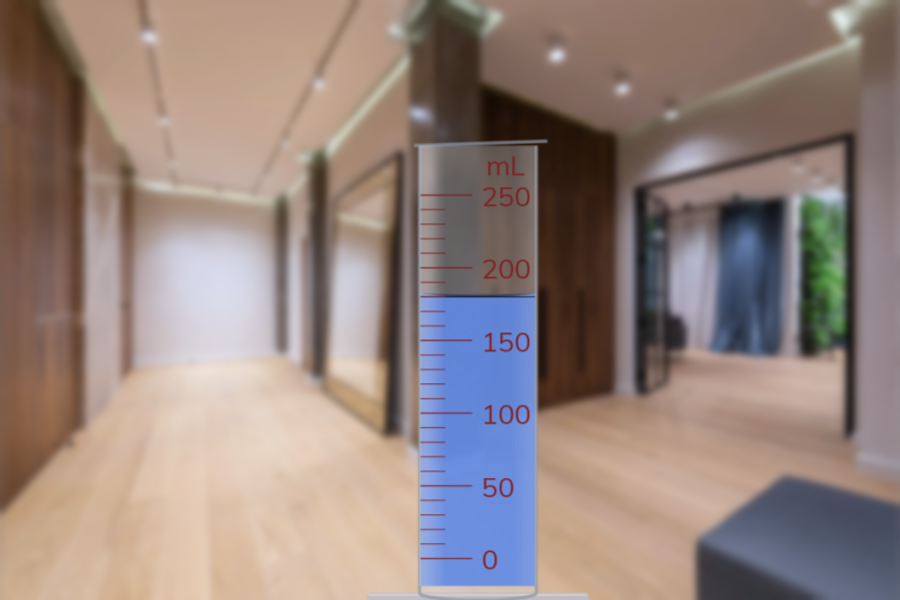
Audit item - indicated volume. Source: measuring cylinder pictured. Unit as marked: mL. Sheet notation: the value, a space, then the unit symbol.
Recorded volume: 180 mL
